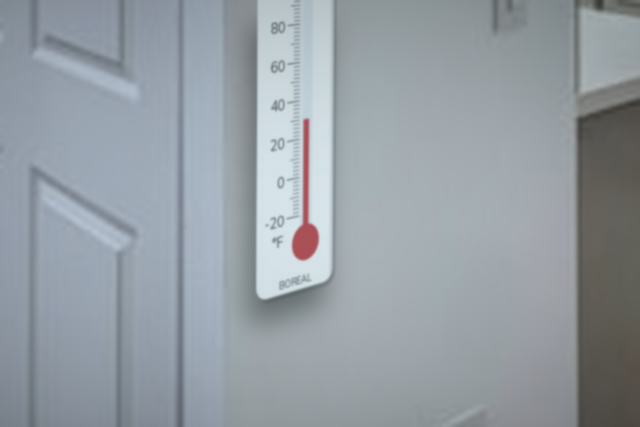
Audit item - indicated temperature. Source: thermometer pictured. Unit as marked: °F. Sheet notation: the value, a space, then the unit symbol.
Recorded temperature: 30 °F
